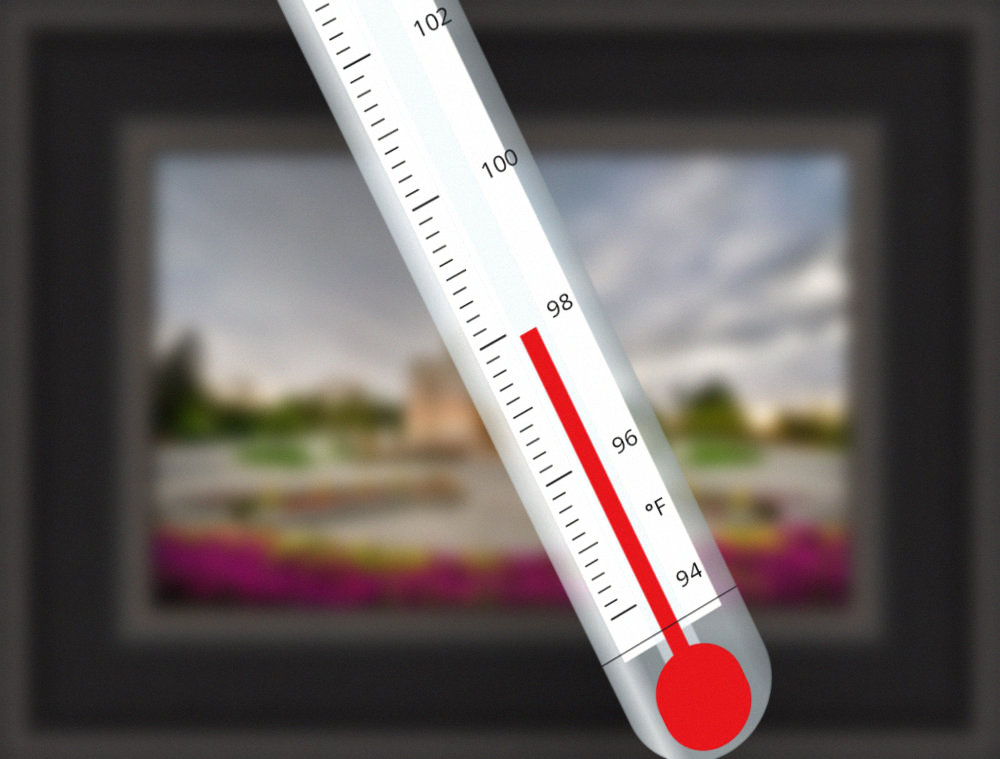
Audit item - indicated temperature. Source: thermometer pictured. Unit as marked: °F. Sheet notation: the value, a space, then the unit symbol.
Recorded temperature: 97.9 °F
